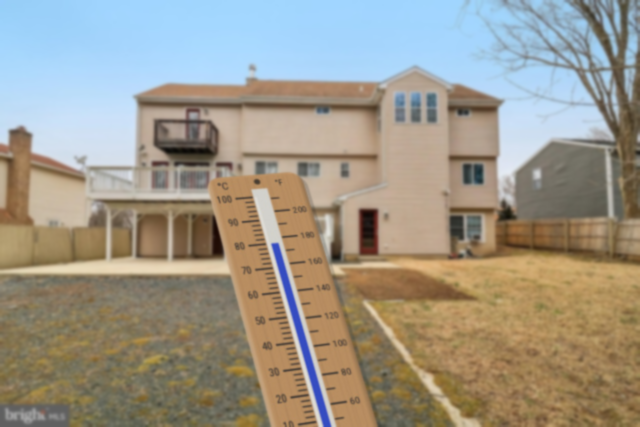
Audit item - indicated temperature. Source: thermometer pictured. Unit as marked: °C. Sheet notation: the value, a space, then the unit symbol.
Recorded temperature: 80 °C
